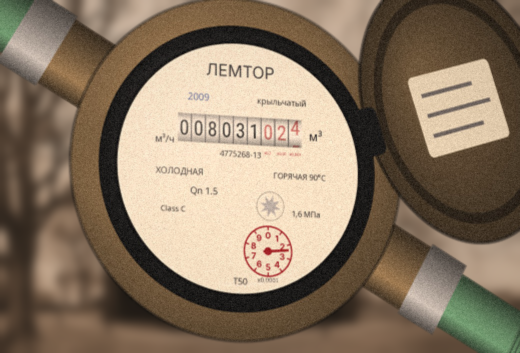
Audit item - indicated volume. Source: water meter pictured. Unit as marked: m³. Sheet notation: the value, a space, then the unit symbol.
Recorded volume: 8031.0242 m³
